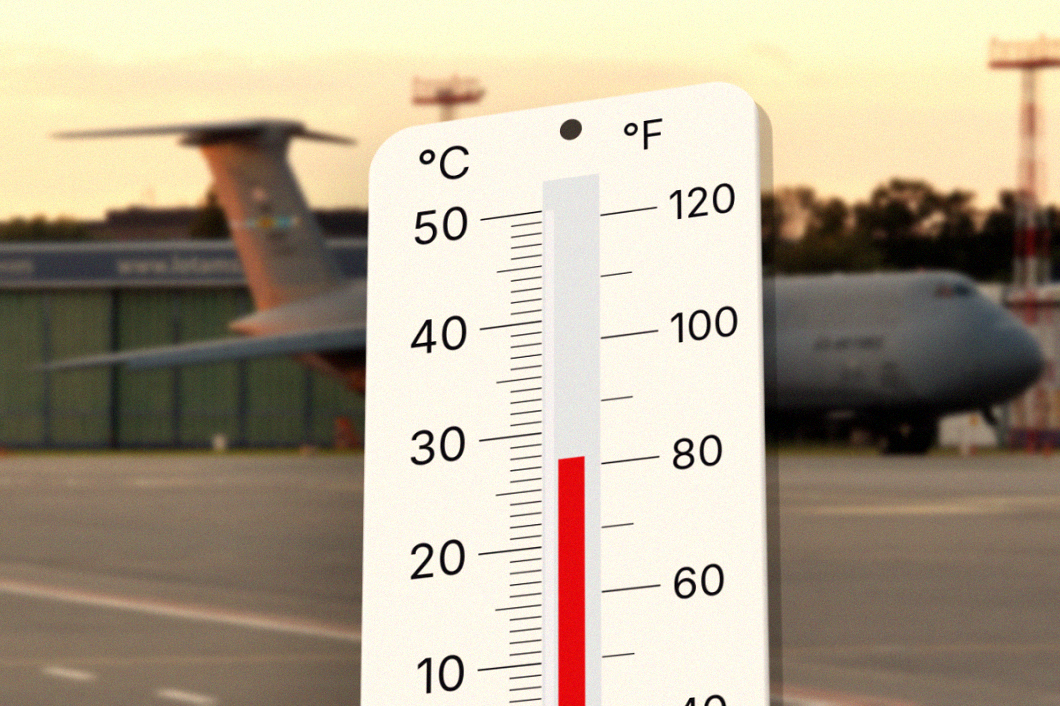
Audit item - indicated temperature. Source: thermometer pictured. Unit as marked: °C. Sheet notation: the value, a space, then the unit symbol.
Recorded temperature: 27.5 °C
